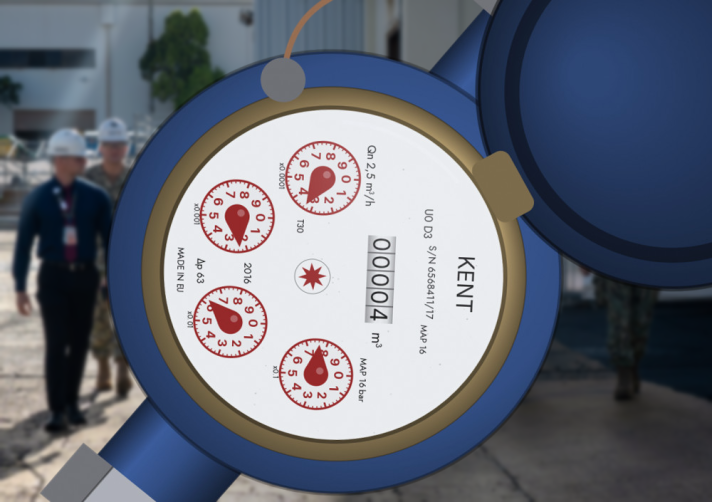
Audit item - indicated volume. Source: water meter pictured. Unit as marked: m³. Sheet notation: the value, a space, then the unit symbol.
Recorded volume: 4.7623 m³
